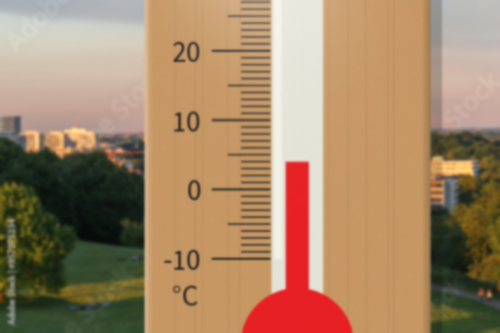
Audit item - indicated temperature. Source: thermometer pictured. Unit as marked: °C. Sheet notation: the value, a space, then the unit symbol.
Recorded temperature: 4 °C
